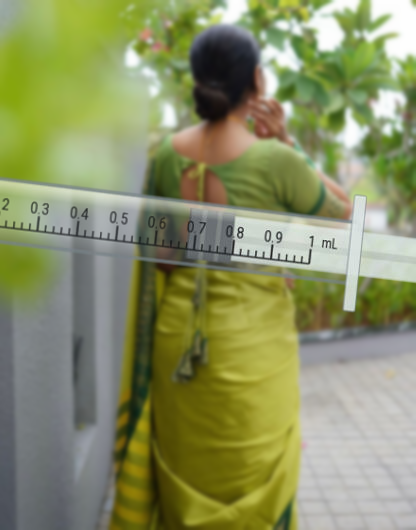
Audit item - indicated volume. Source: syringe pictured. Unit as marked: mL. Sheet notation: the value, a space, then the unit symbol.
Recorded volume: 0.68 mL
